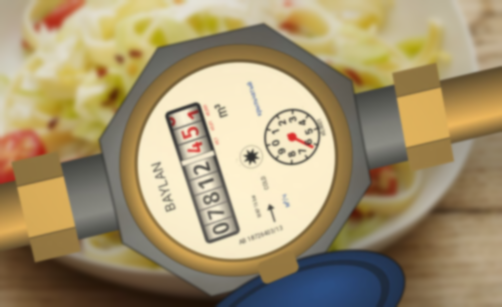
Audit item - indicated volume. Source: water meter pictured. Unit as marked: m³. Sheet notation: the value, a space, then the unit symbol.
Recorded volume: 7812.4506 m³
